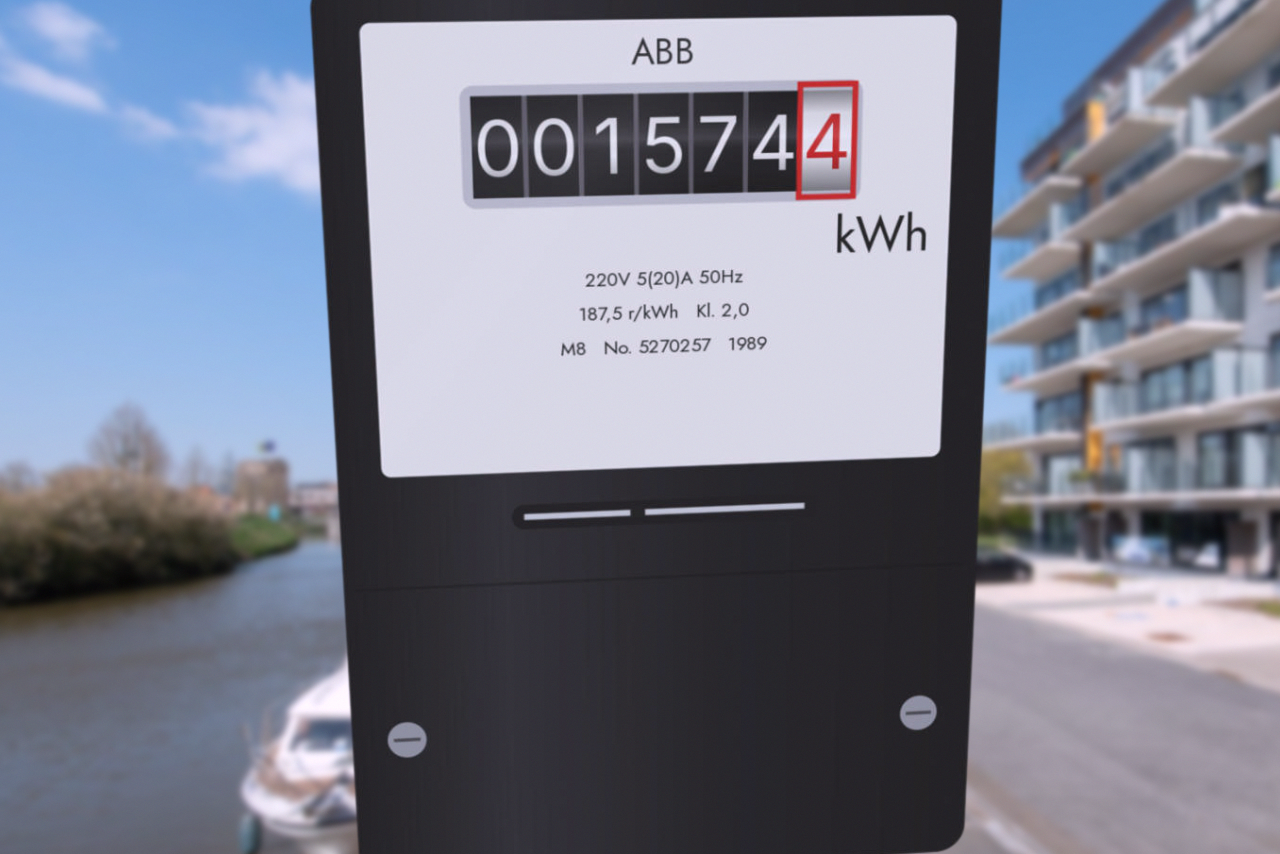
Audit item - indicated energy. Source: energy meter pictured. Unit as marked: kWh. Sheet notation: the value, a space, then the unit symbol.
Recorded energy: 1574.4 kWh
